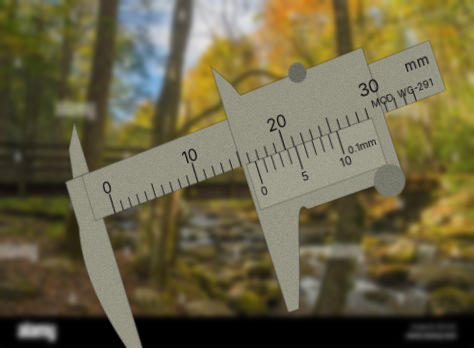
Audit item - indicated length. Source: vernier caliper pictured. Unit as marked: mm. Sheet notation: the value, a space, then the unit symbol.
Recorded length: 16.6 mm
